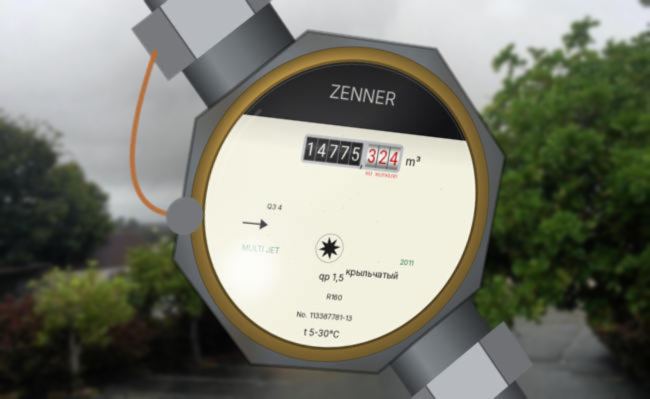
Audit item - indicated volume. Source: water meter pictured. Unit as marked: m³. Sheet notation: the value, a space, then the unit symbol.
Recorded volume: 14775.324 m³
